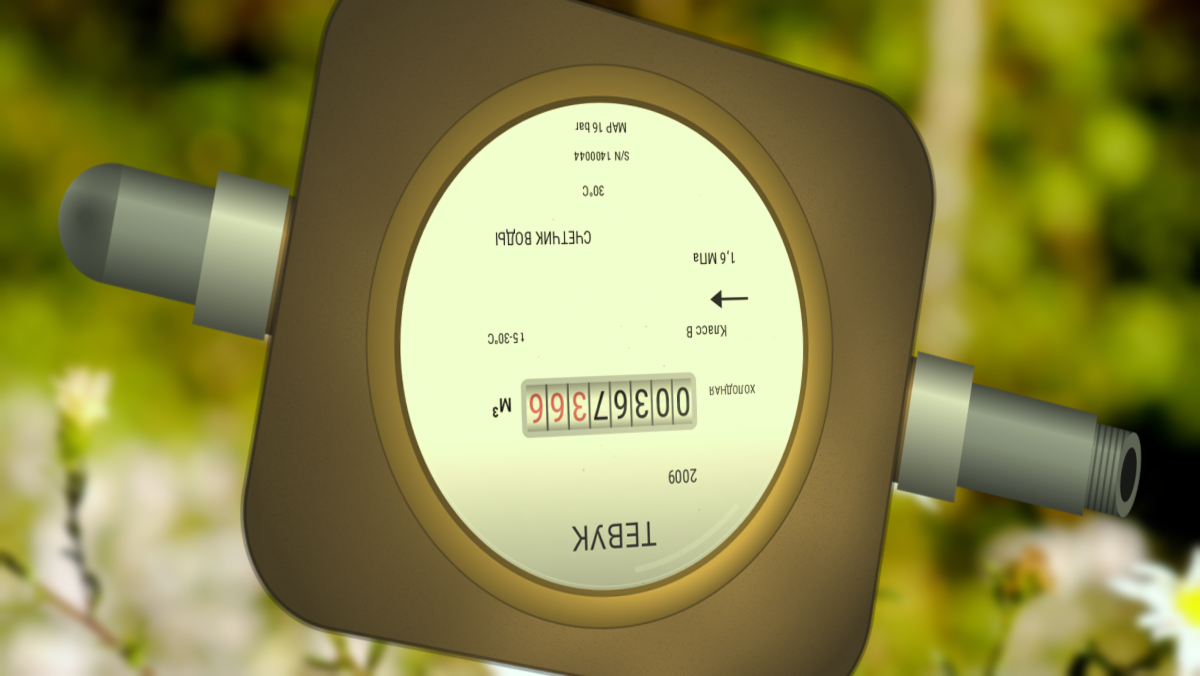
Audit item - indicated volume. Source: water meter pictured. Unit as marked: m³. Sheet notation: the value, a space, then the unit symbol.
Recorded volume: 367.366 m³
